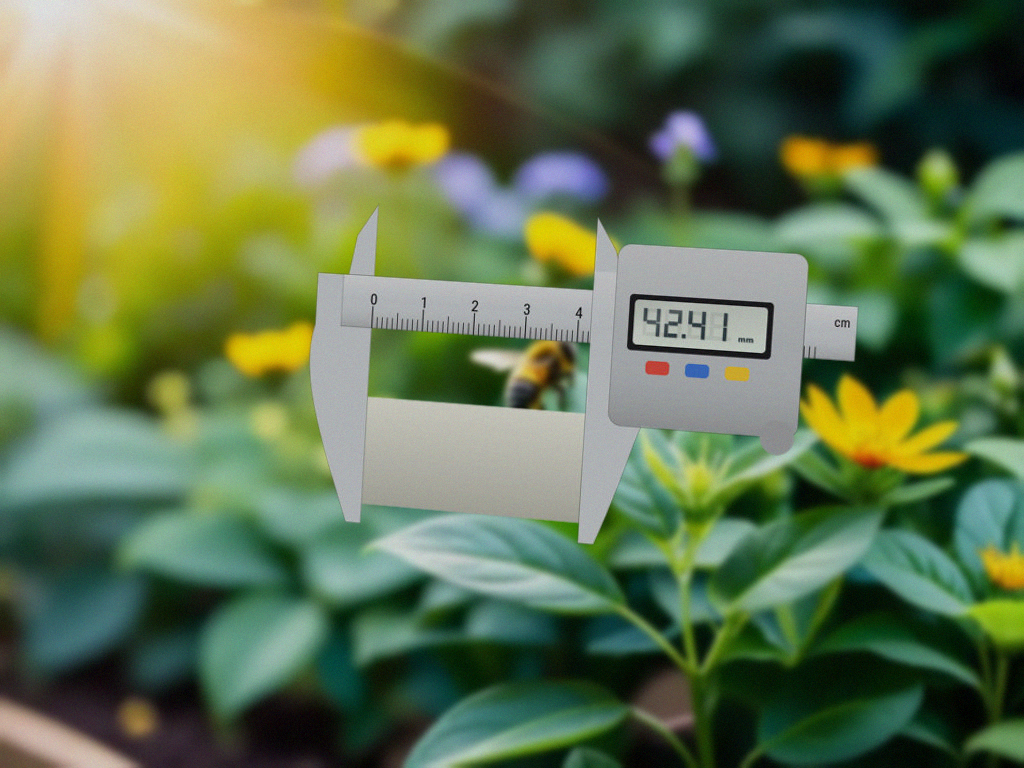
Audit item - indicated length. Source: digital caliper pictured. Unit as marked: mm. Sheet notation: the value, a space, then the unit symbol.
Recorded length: 42.41 mm
